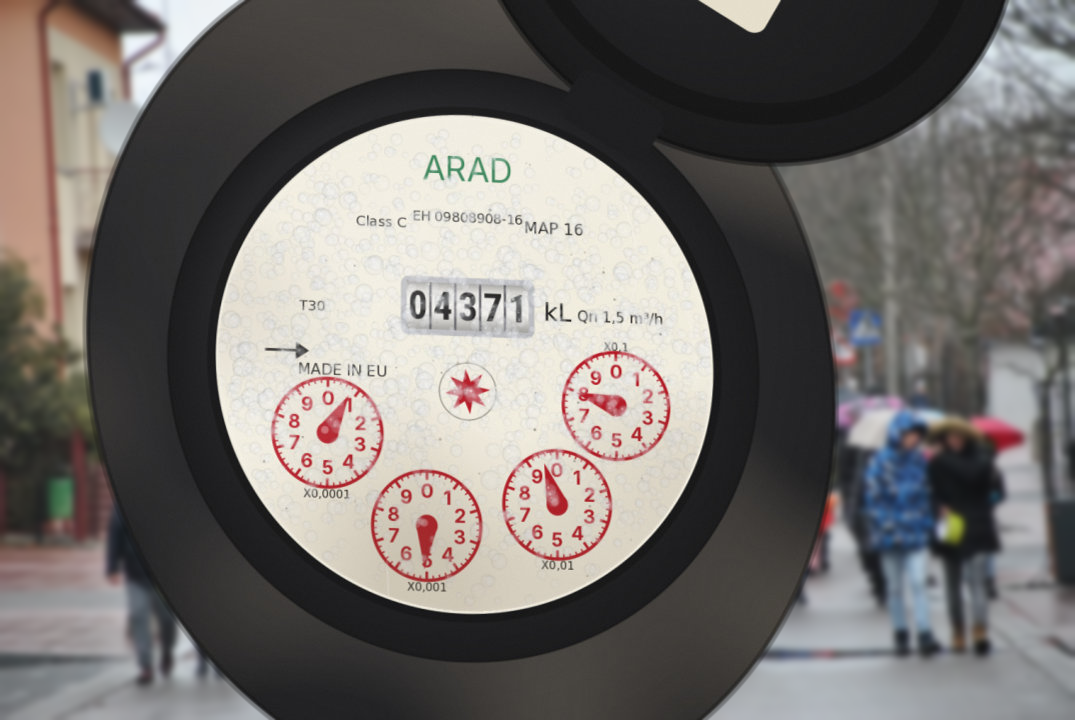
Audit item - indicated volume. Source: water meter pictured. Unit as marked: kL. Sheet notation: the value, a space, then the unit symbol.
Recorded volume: 4371.7950 kL
